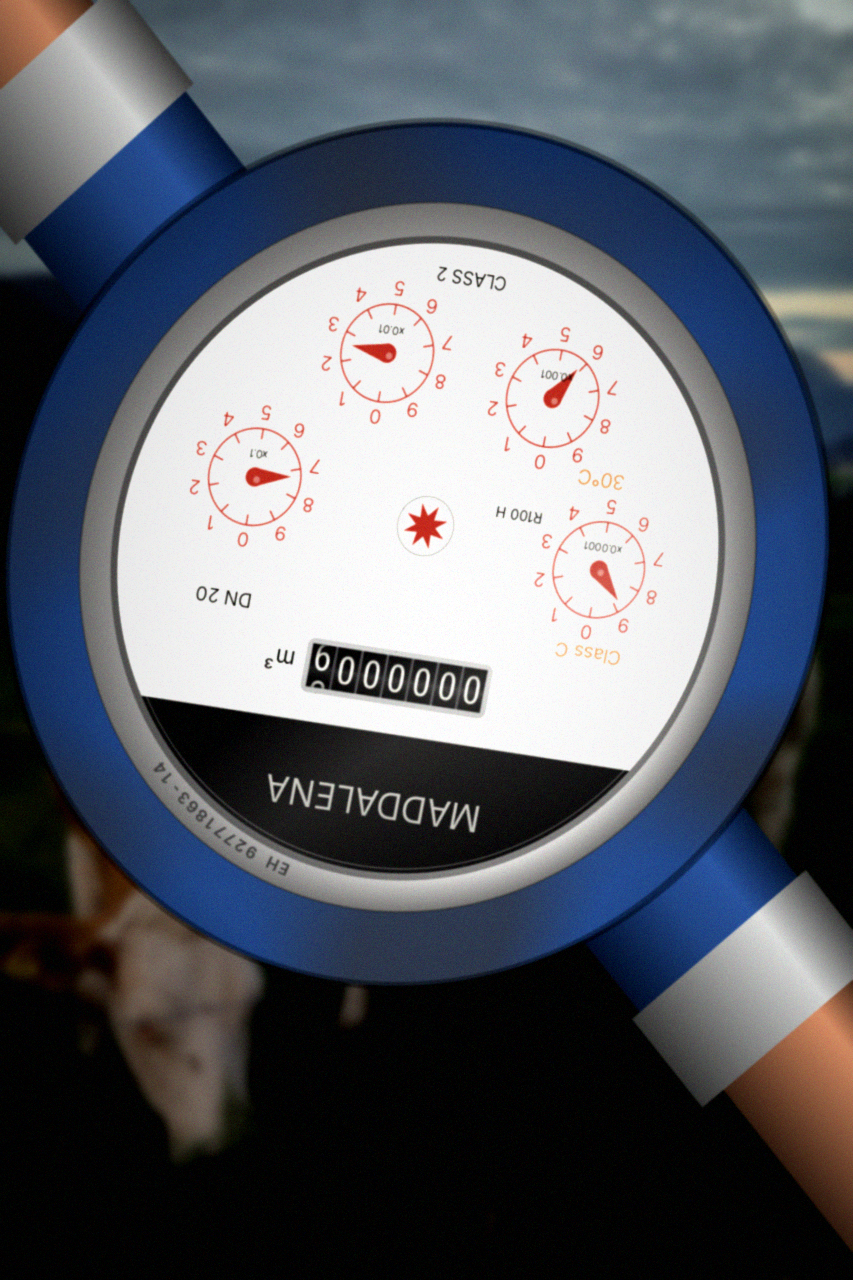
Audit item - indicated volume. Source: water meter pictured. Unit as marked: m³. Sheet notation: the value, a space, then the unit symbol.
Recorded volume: 8.7258 m³
